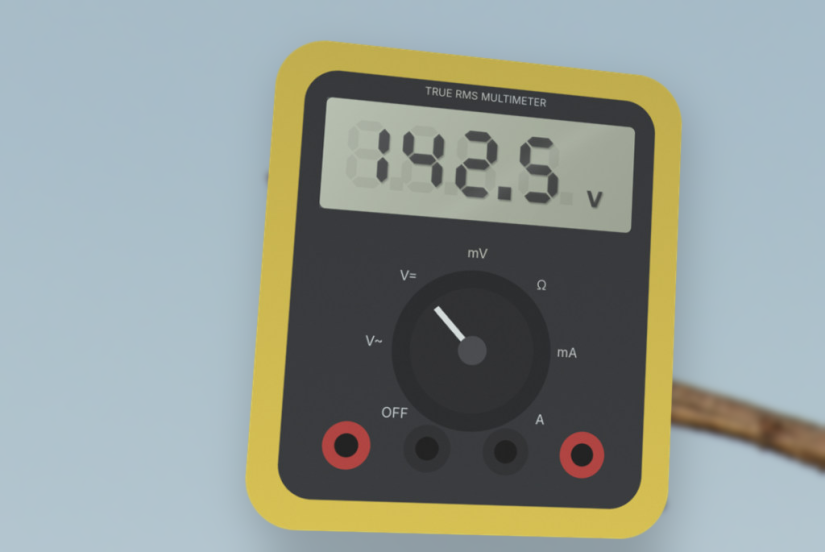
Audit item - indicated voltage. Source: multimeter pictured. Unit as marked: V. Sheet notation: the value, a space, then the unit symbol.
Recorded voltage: 142.5 V
